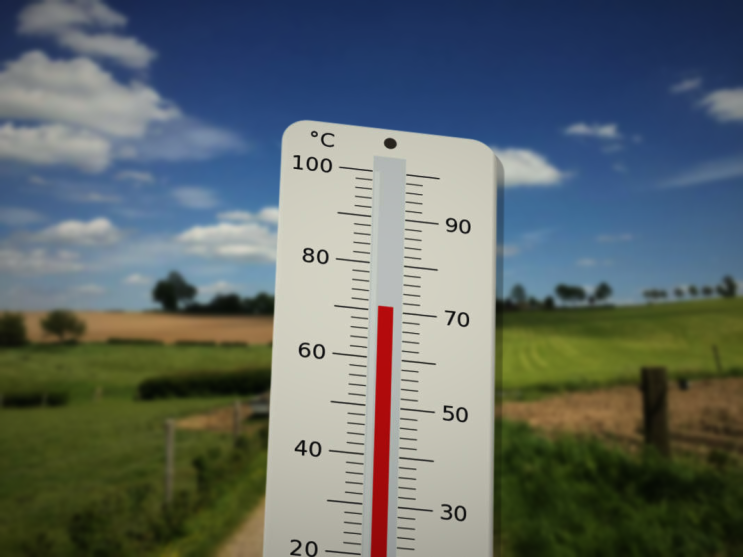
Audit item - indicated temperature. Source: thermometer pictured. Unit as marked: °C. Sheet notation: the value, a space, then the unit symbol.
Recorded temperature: 71 °C
